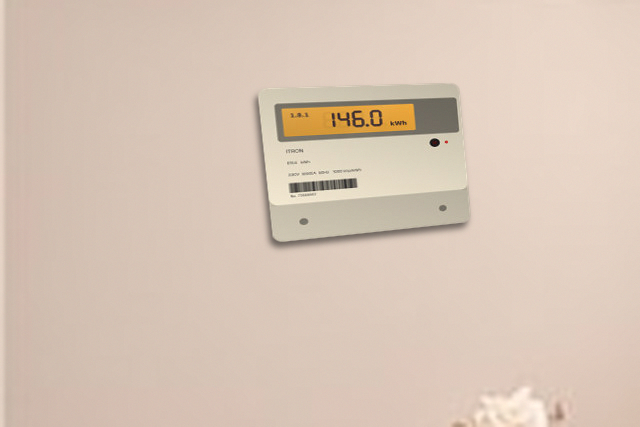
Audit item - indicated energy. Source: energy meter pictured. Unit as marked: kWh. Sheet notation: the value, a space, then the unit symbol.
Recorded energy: 146.0 kWh
